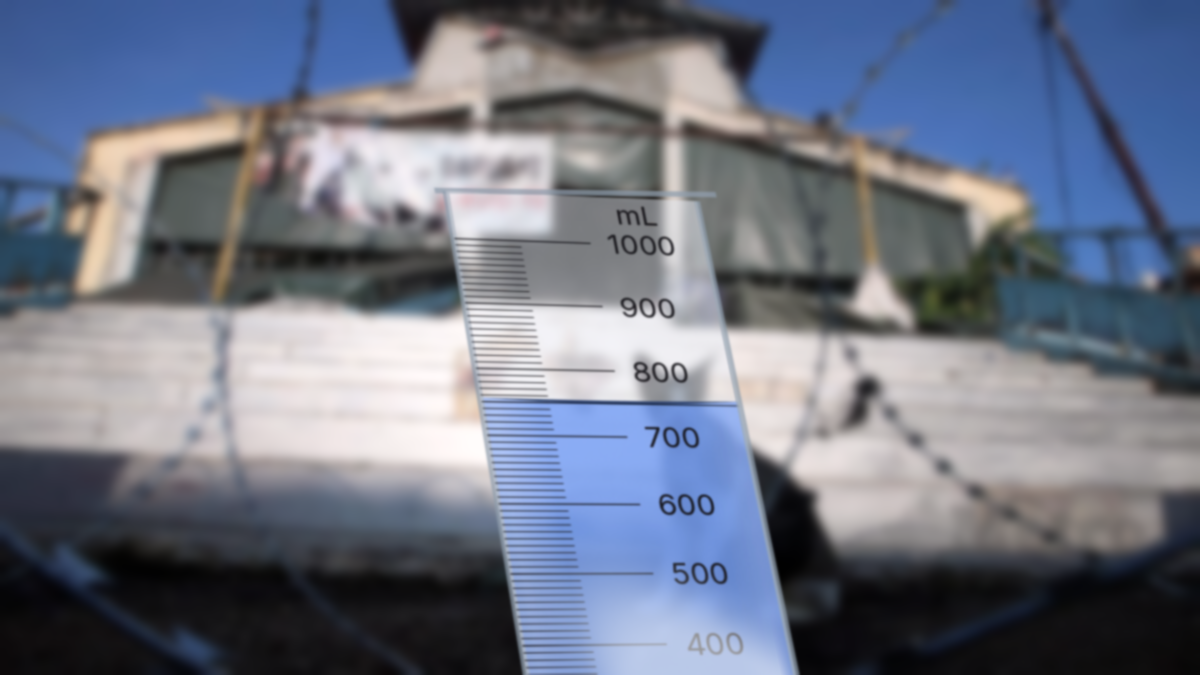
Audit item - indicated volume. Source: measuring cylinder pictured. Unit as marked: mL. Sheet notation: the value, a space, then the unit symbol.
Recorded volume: 750 mL
